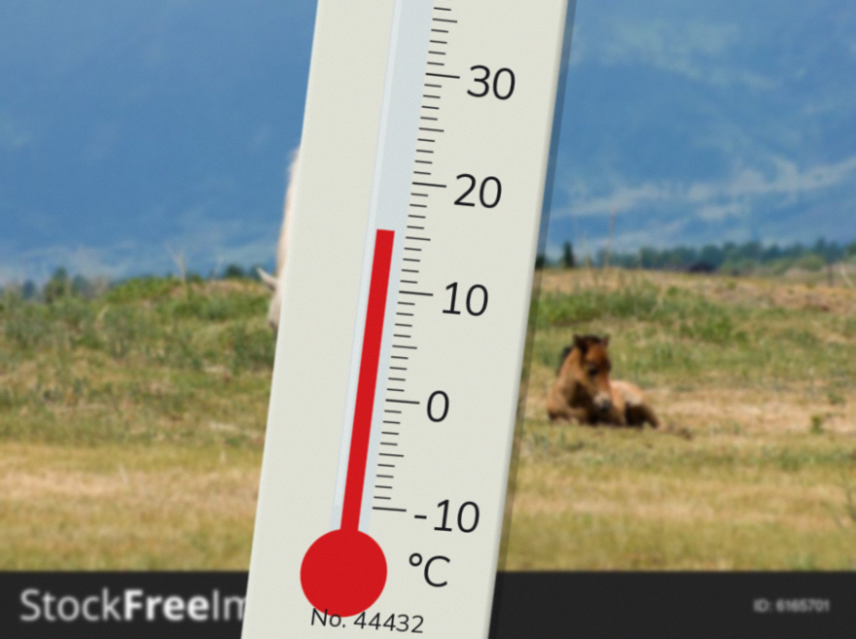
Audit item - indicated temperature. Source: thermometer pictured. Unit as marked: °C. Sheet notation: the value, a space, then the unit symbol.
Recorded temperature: 15.5 °C
